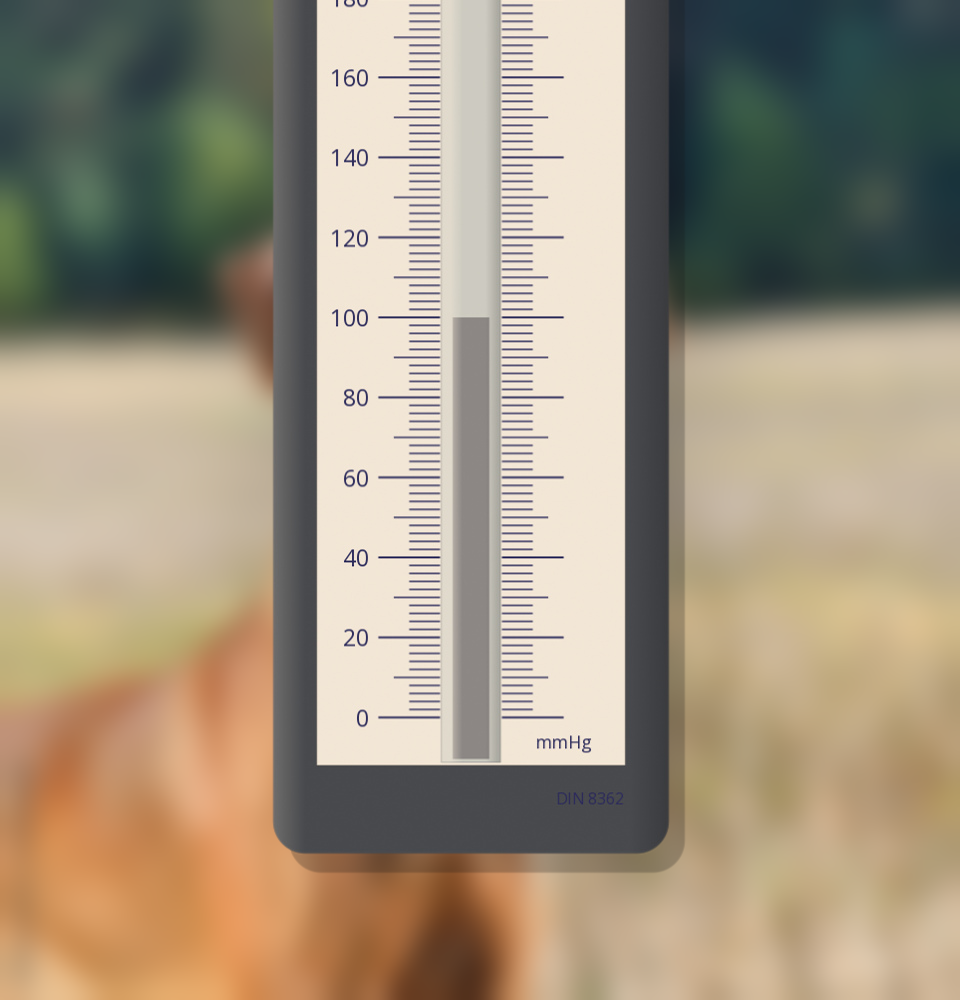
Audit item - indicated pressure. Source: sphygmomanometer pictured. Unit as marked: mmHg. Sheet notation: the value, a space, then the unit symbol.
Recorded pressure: 100 mmHg
